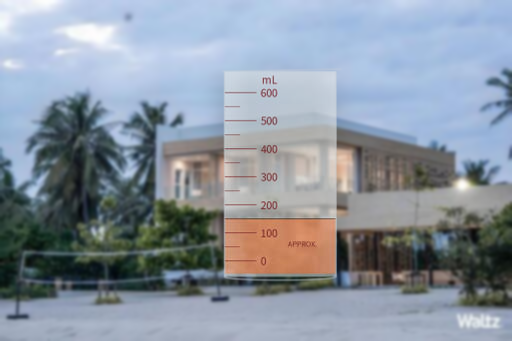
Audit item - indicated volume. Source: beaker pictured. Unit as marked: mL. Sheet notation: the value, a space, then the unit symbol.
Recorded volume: 150 mL
